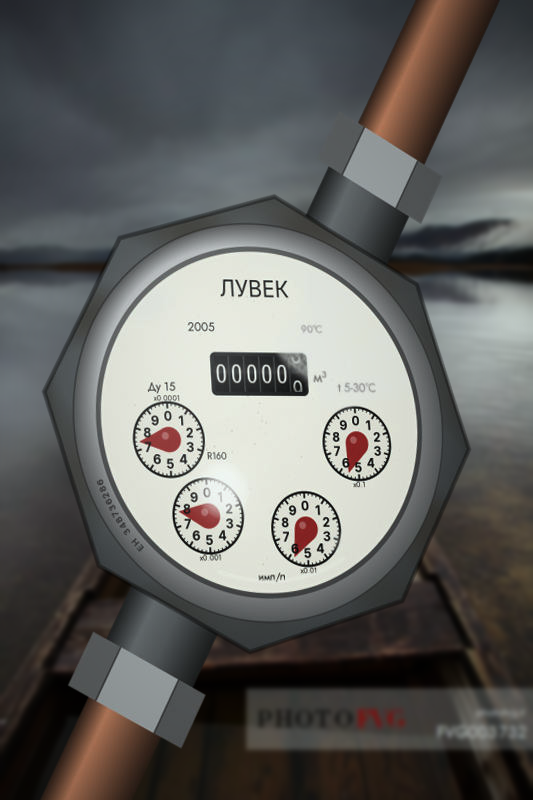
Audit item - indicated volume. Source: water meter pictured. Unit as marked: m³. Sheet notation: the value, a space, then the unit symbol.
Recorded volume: 8.5577 m³
